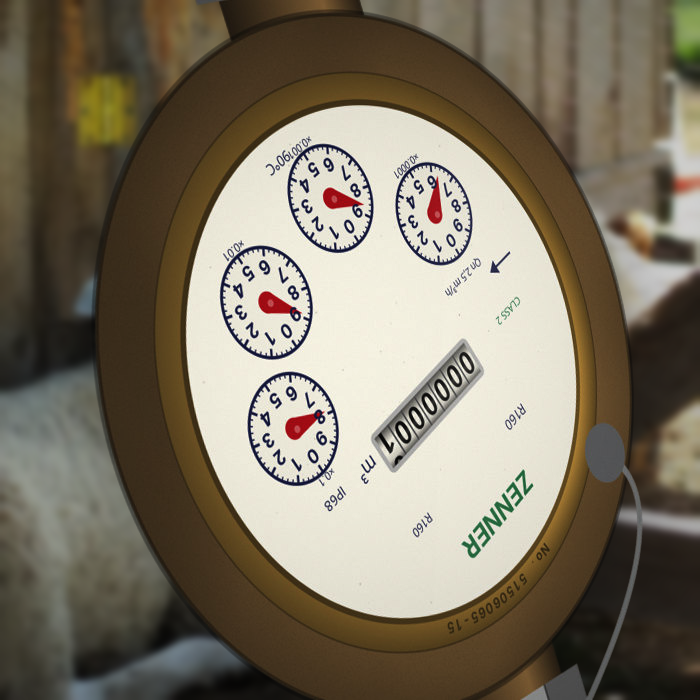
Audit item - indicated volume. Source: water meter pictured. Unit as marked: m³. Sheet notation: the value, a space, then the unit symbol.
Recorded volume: 0.7886 m³
